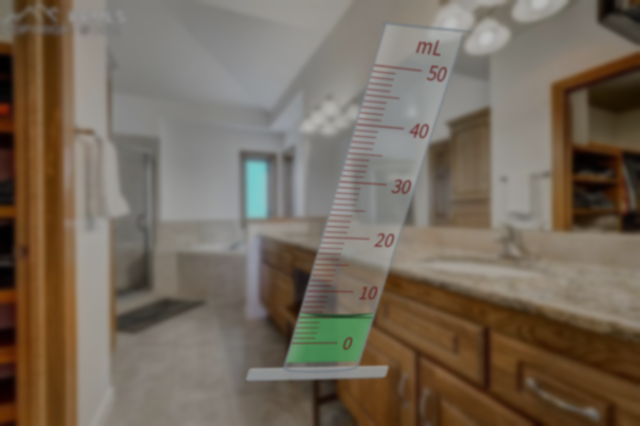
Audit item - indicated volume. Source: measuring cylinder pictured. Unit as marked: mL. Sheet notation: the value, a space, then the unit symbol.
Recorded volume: 5 mL
